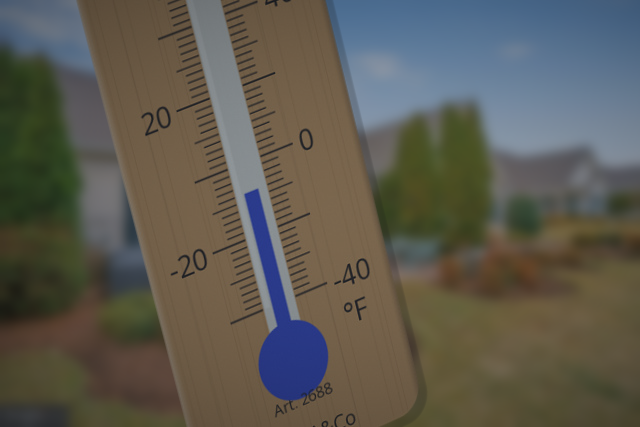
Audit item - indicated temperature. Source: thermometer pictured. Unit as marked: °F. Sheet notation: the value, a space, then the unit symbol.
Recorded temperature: -8 °F
